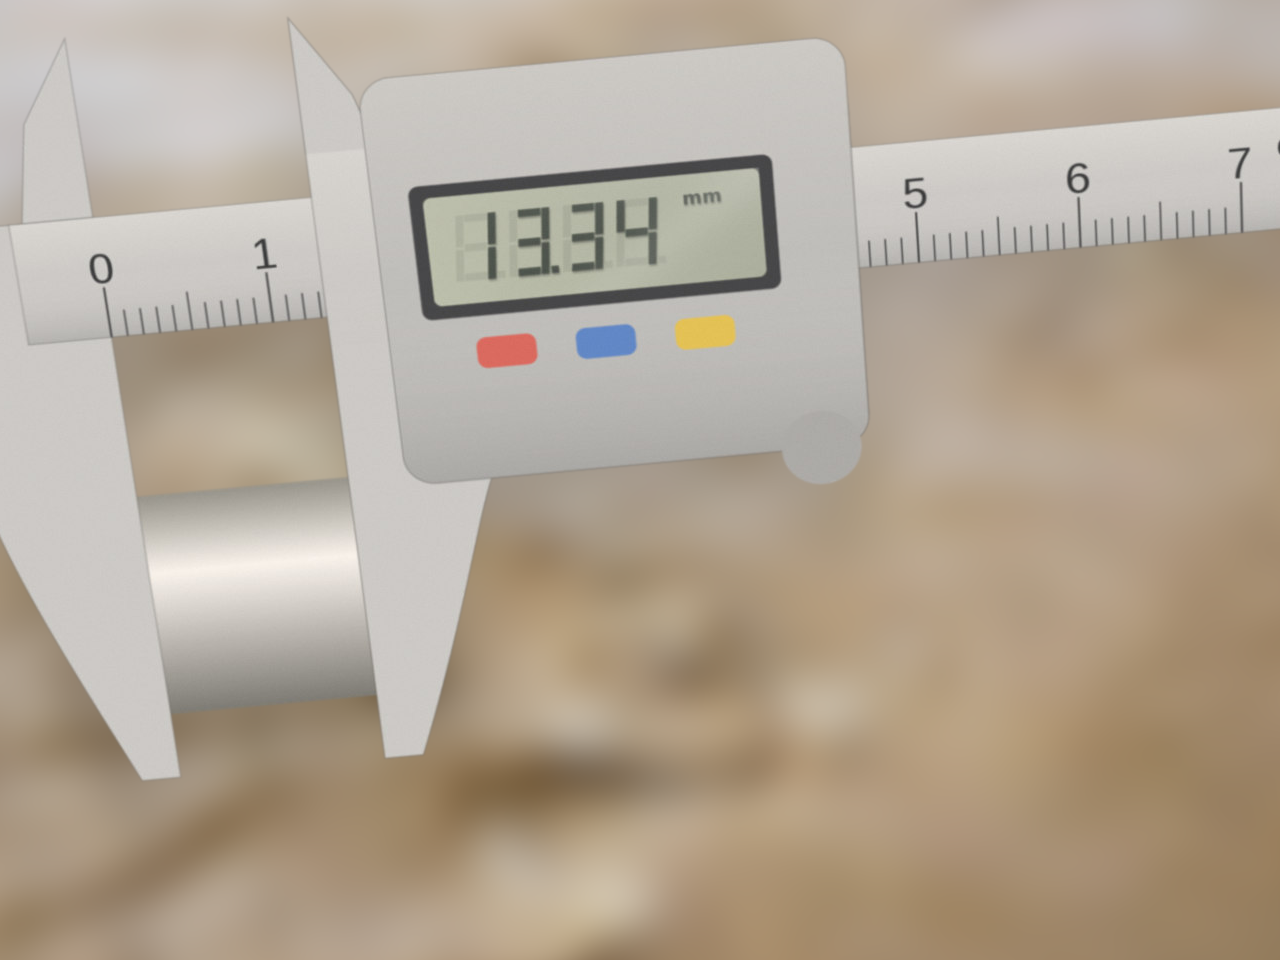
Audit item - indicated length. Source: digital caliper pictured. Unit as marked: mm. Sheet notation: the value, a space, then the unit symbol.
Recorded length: 13.34 mm
